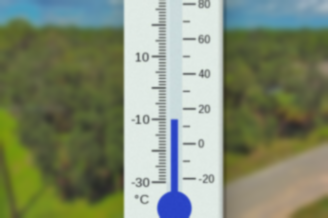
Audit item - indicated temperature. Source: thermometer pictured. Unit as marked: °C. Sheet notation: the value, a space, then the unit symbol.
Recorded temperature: -10 °C
